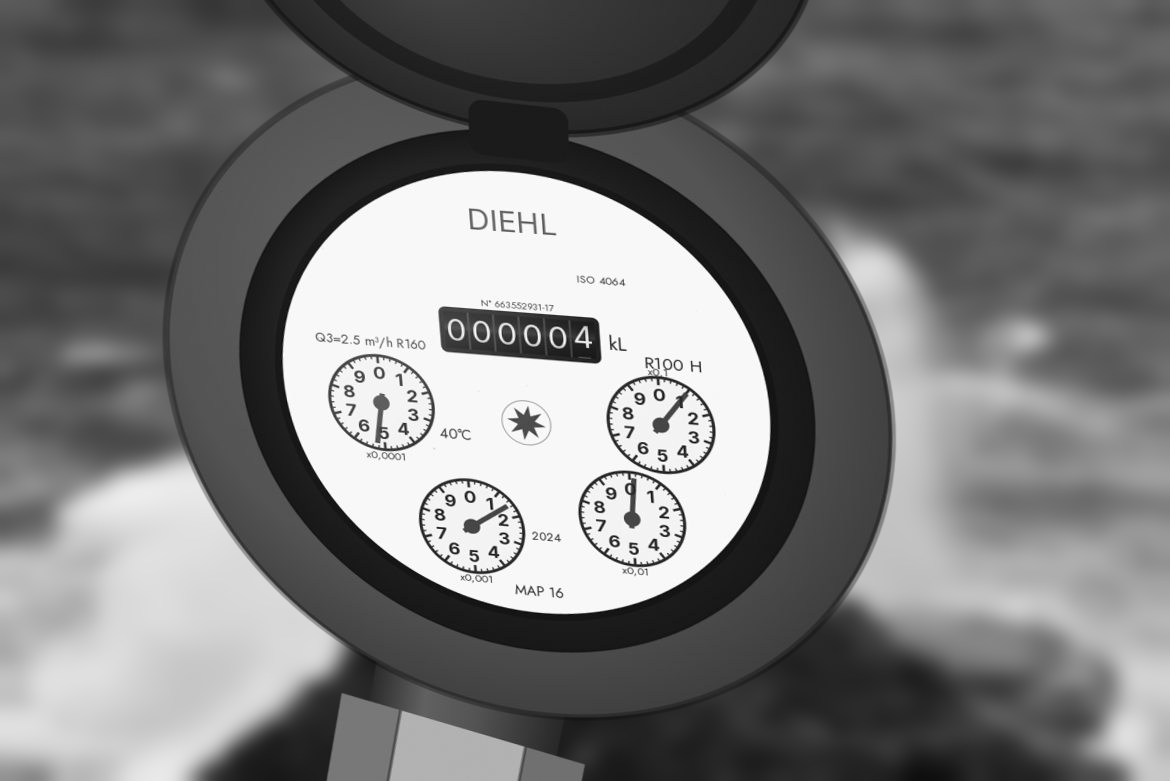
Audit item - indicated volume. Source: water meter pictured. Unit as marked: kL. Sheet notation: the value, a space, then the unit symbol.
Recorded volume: 4.1015 kL
